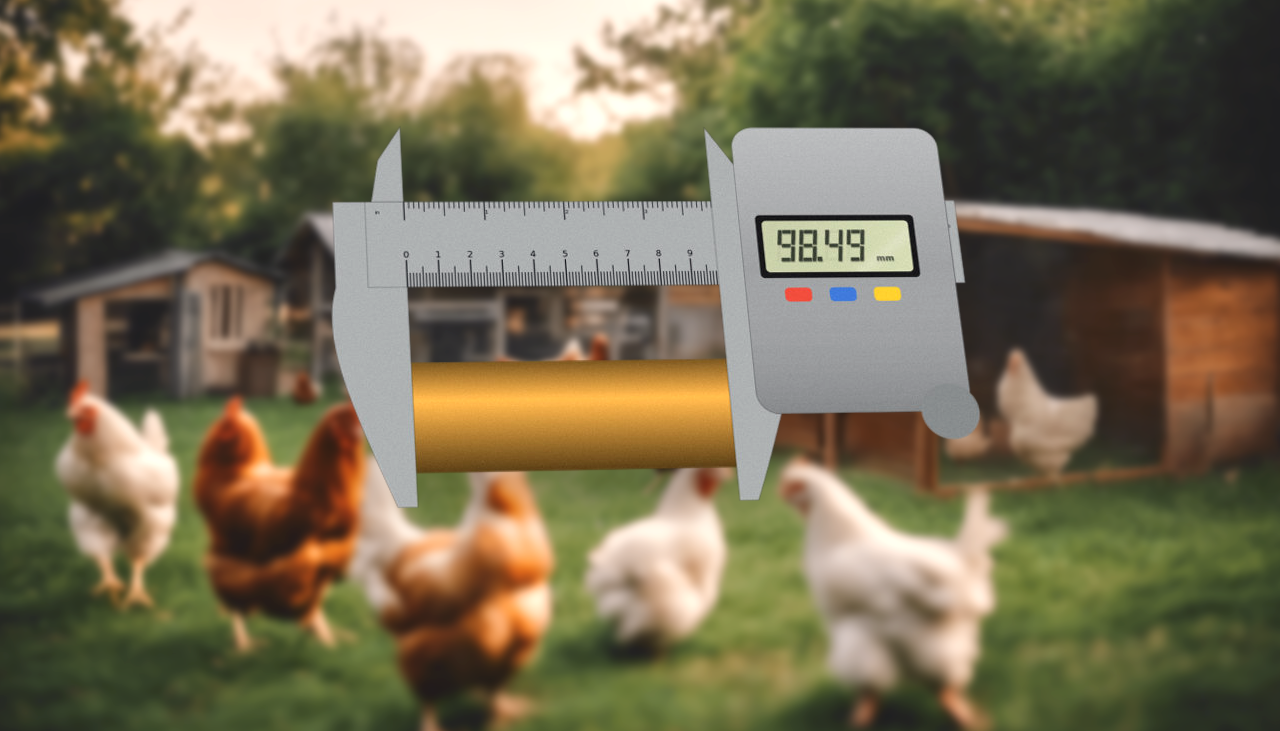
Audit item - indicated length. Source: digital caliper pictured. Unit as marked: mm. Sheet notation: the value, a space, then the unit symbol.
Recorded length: 98.49 mm
